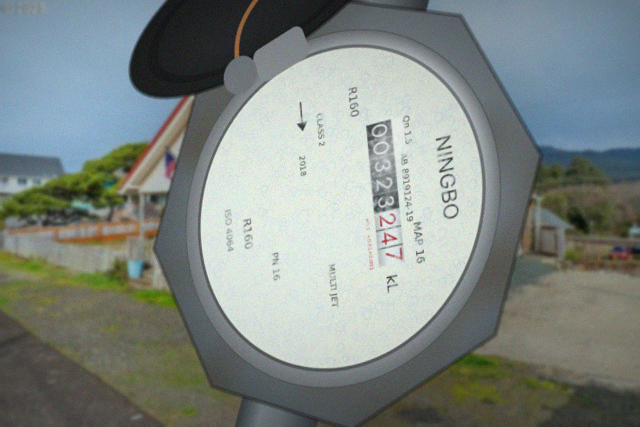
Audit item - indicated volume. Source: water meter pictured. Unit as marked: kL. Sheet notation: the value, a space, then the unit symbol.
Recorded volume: 323.247 kL
